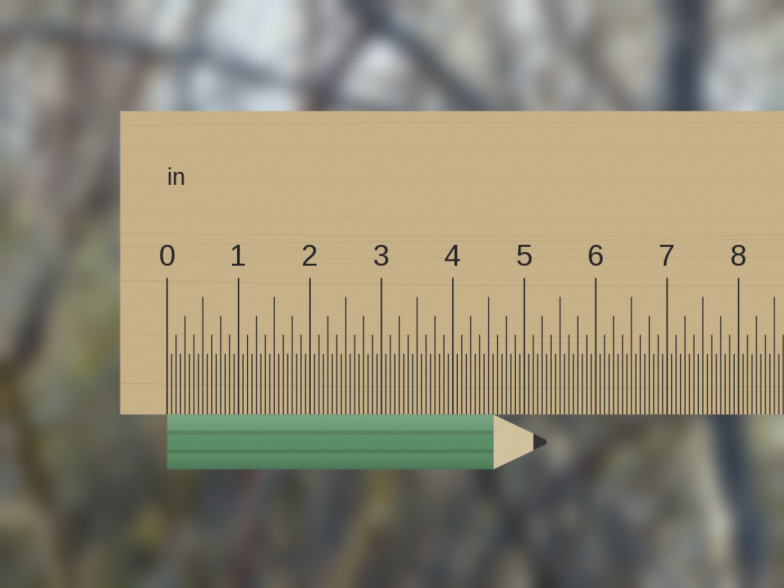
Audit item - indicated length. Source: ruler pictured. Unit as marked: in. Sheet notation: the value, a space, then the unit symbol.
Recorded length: 5.3125 in
